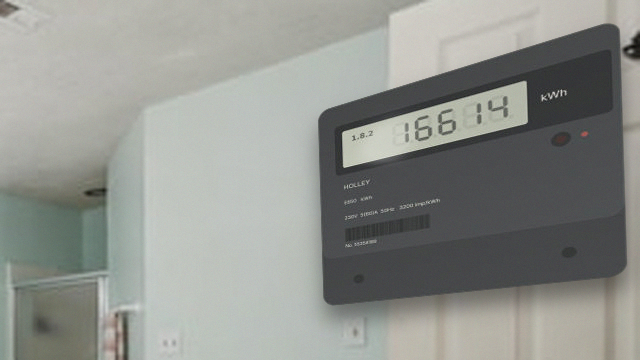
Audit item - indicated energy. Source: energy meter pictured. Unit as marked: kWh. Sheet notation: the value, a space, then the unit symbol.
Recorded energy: 16614 kWh
